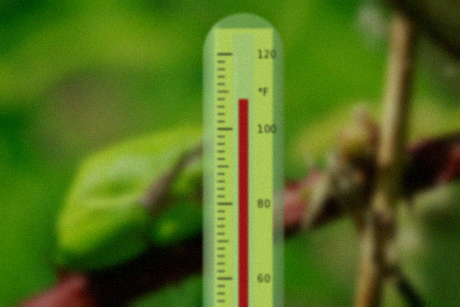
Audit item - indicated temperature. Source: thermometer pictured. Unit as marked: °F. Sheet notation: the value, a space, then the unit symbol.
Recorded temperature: 108 °F
